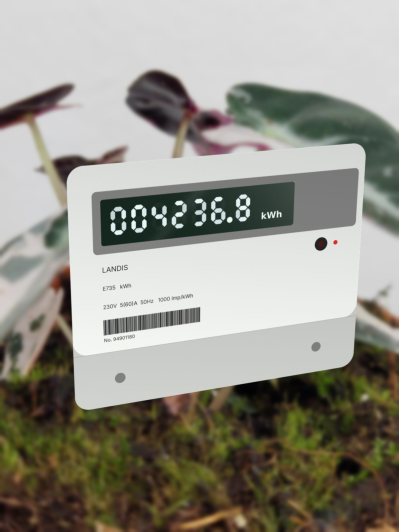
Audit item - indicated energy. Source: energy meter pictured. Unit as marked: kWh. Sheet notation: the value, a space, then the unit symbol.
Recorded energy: 4236.8 kWh
